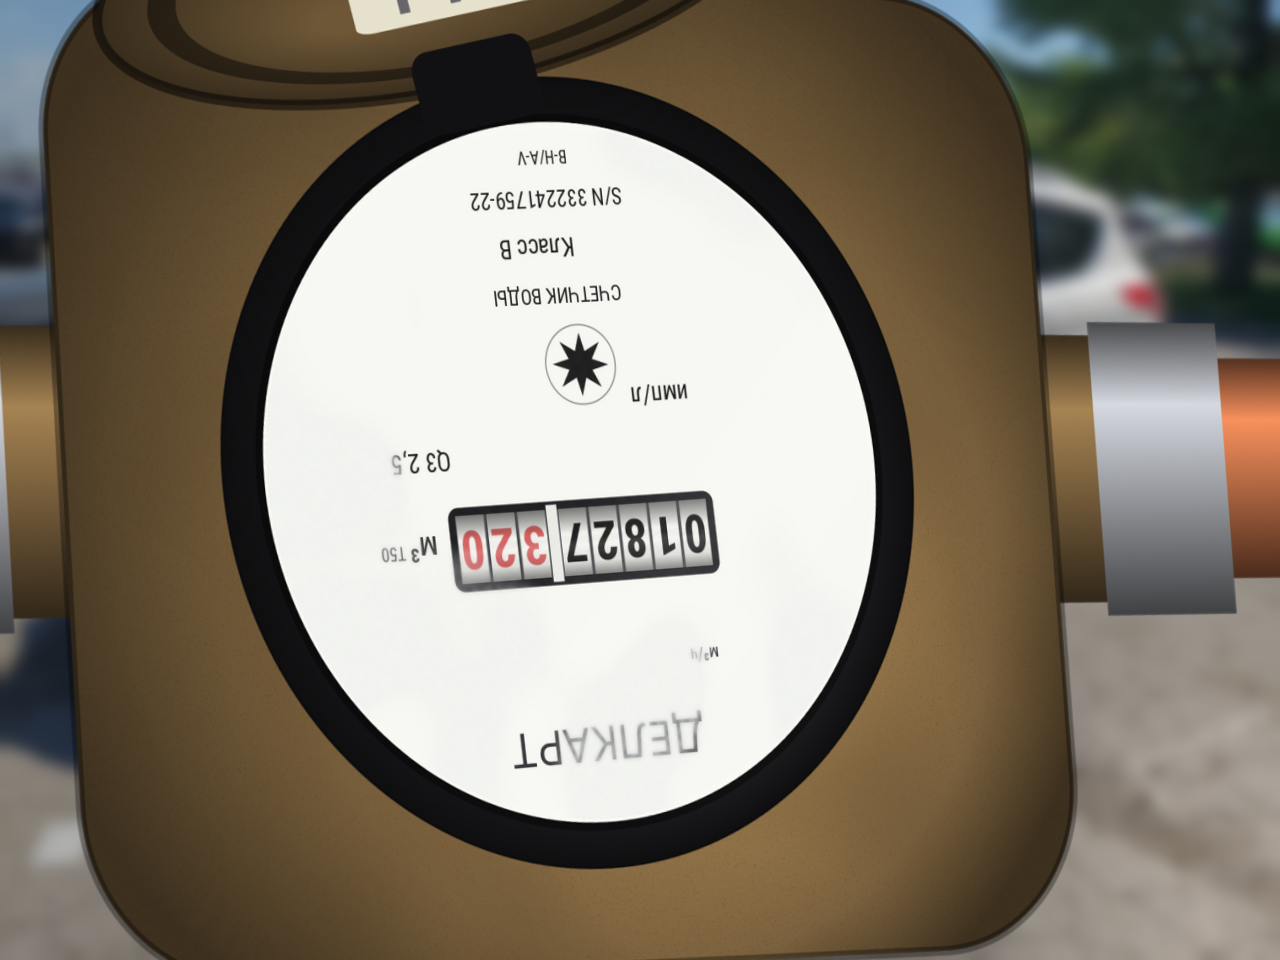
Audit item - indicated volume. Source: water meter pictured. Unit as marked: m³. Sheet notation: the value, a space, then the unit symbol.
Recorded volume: 1827.320 m³
